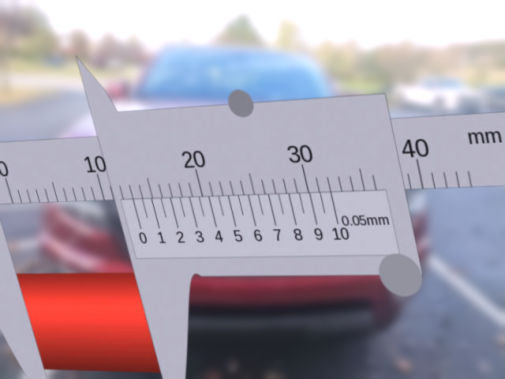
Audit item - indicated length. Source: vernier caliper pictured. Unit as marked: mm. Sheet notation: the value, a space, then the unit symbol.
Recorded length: 13.0 mm
